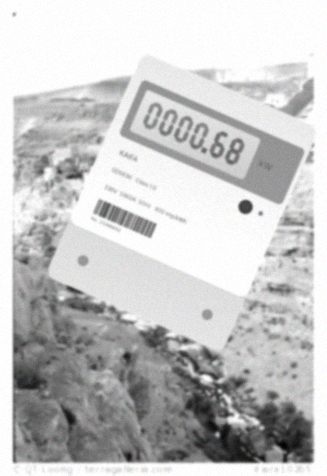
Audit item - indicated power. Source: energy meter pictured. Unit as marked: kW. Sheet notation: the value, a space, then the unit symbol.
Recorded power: 0.68 kW
